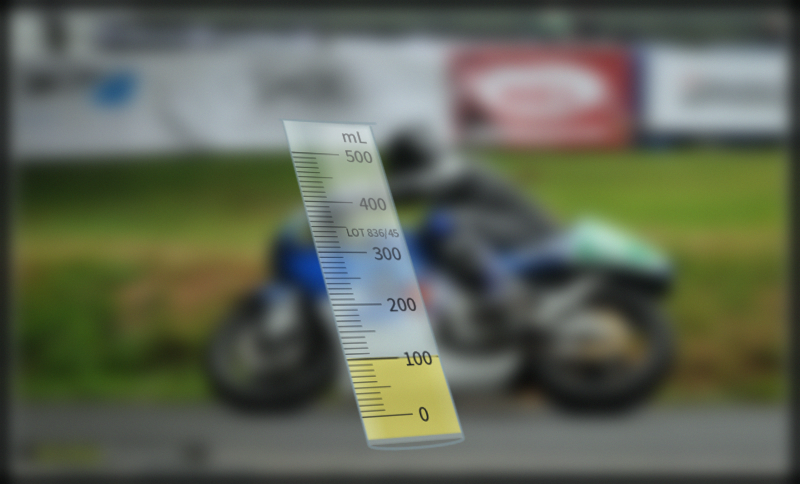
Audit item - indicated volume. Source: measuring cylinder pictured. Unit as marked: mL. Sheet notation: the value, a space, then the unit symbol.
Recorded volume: 100 mL
